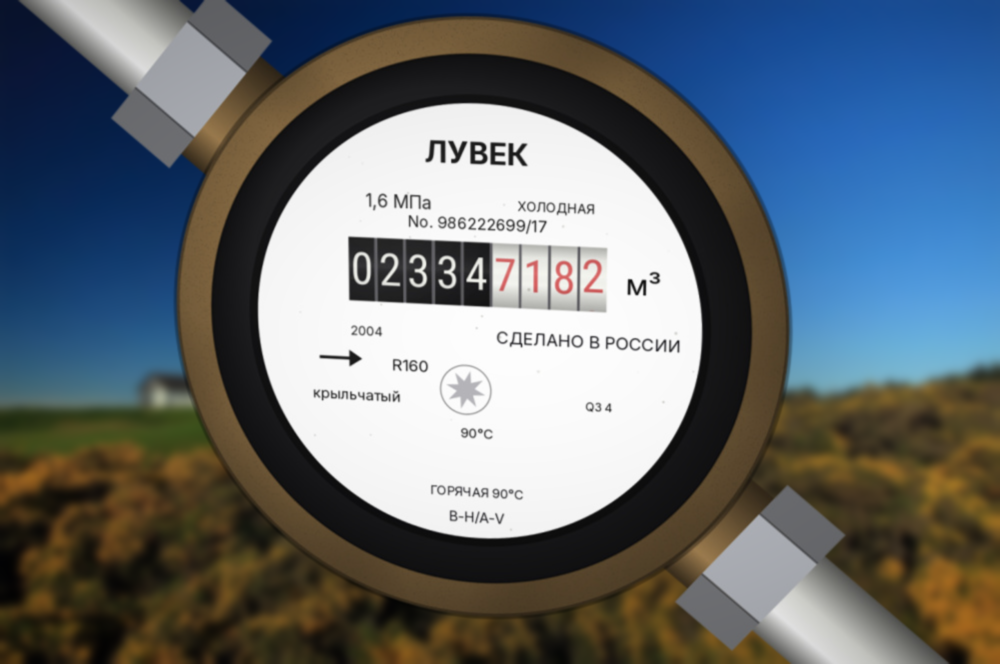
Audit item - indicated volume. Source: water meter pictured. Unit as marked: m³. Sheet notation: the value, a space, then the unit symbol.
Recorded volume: 2334.7182 m³
